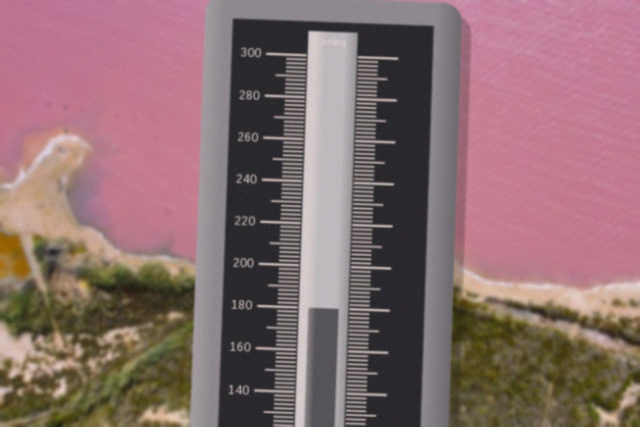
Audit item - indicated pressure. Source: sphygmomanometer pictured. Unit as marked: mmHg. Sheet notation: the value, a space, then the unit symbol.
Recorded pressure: 180 mmHg
